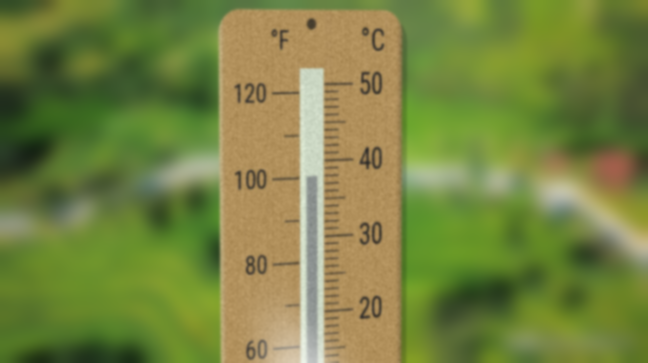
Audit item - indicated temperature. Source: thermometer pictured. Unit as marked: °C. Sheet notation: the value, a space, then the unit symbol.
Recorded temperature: 38 °C
